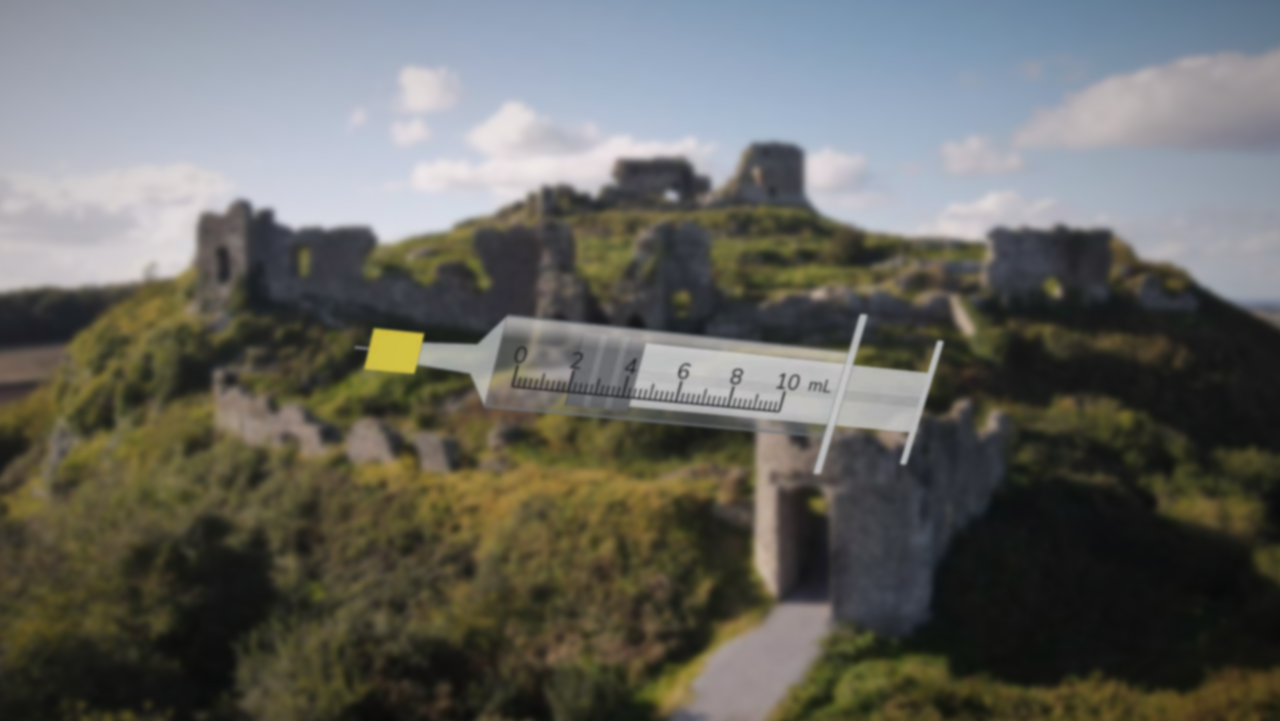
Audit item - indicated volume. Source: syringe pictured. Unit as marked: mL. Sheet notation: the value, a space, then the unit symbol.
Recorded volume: 2 mL
